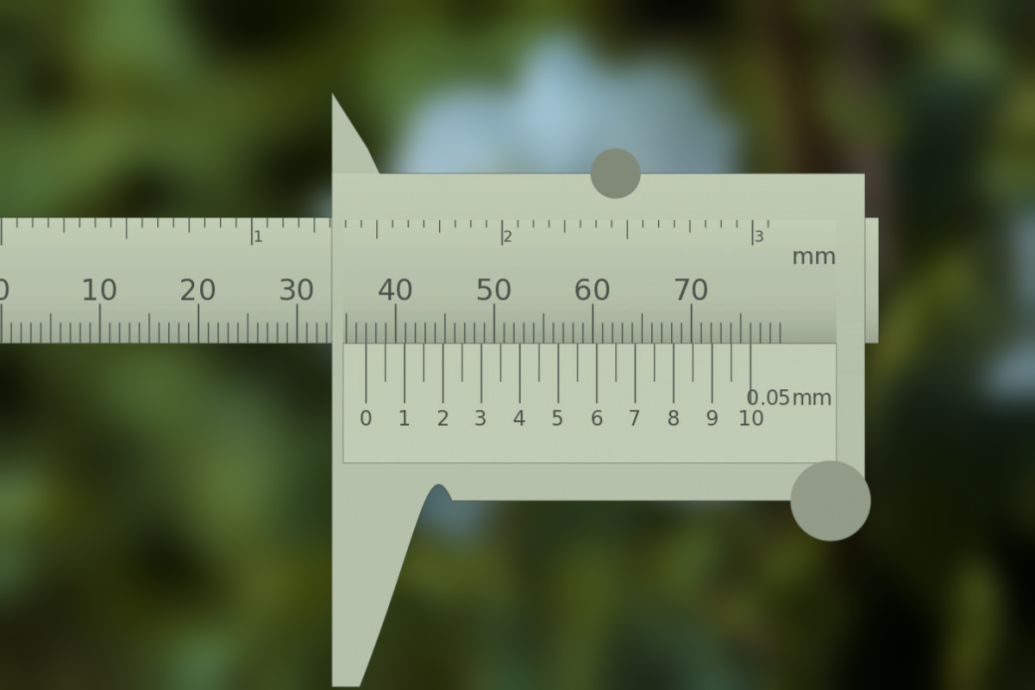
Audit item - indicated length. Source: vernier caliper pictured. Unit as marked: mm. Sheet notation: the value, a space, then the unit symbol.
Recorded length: 37.0 mm
